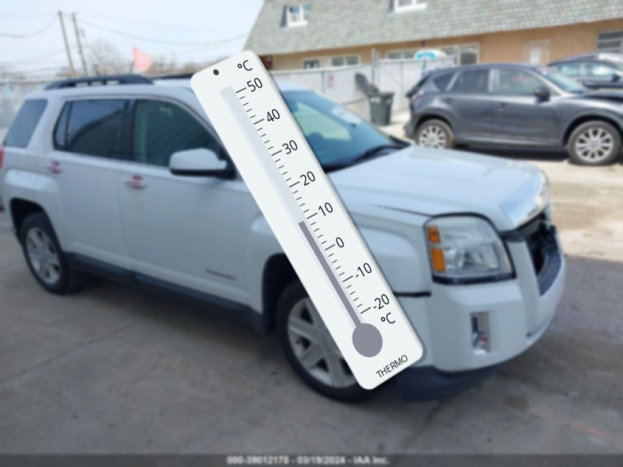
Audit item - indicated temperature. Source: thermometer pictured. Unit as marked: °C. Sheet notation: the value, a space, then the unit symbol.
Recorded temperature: 10 °C
